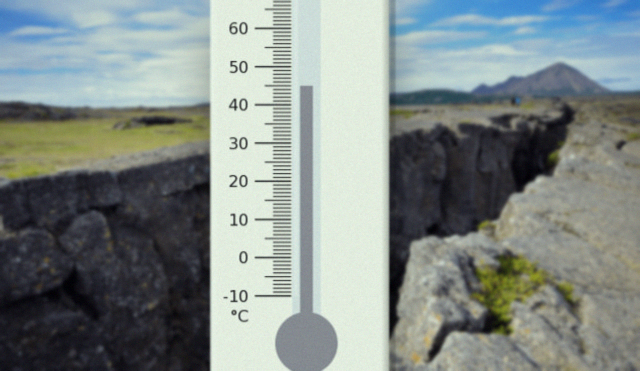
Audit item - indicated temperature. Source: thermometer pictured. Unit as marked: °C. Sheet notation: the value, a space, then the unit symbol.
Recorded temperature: 45 °C
